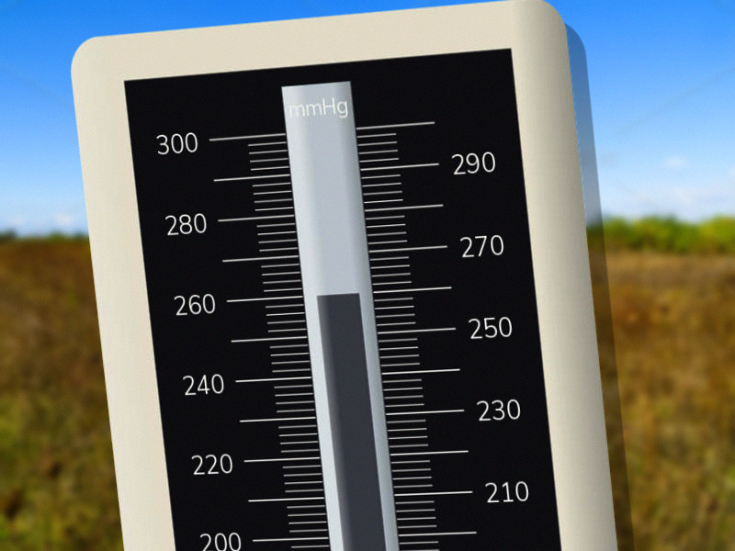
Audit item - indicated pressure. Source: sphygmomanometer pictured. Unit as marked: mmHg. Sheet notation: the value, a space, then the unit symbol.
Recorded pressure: 260 mmHg
